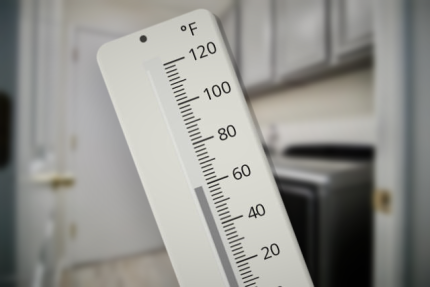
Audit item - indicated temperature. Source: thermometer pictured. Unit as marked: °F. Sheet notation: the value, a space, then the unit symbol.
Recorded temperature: 60 °F
